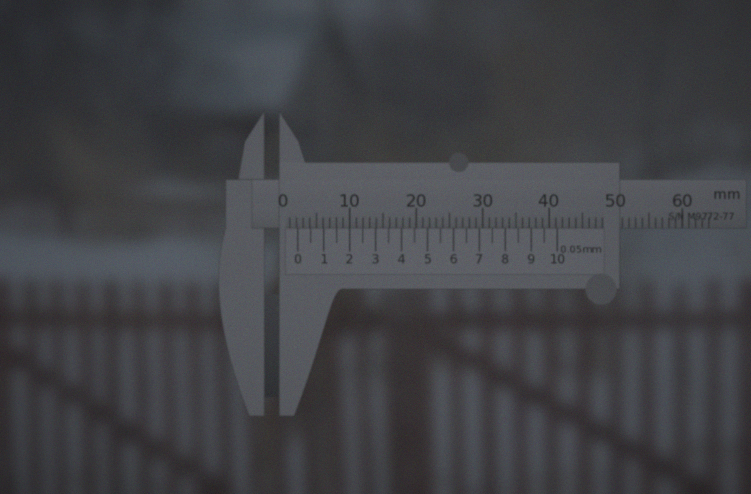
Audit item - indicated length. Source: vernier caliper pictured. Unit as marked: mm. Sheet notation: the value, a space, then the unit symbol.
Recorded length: 2.2 mm
